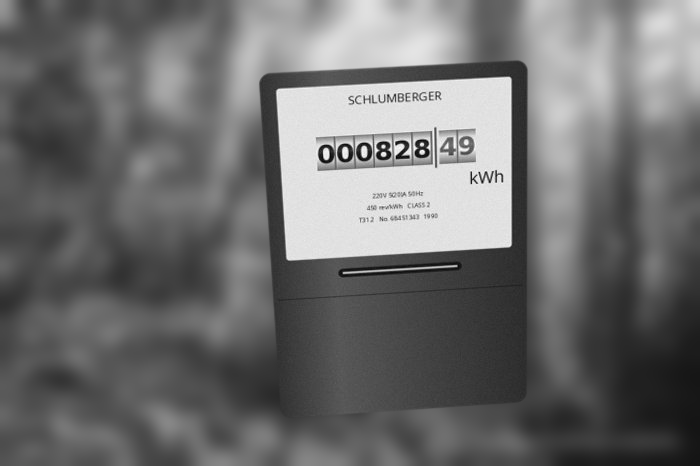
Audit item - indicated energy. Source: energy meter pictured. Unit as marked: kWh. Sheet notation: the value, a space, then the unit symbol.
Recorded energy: 828.49 kWh
